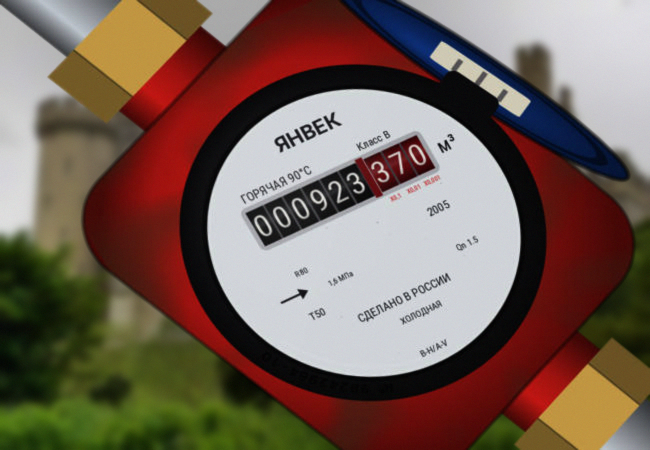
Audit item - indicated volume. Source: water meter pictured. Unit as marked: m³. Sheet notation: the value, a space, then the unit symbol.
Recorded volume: 923.370 m³
